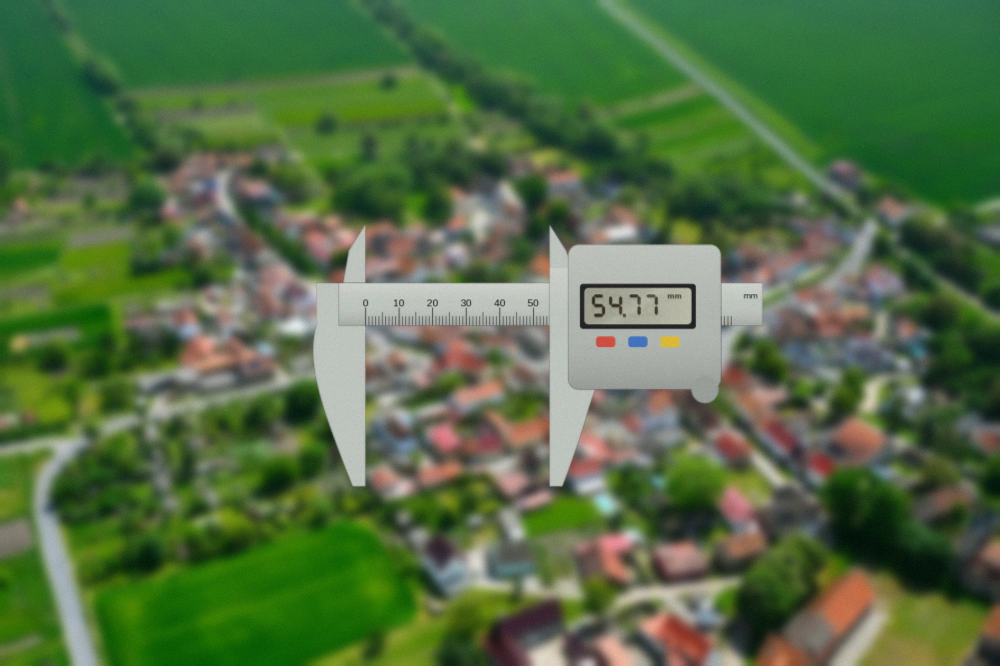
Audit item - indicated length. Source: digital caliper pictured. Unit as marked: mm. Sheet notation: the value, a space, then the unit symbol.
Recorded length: 54.77 mm
